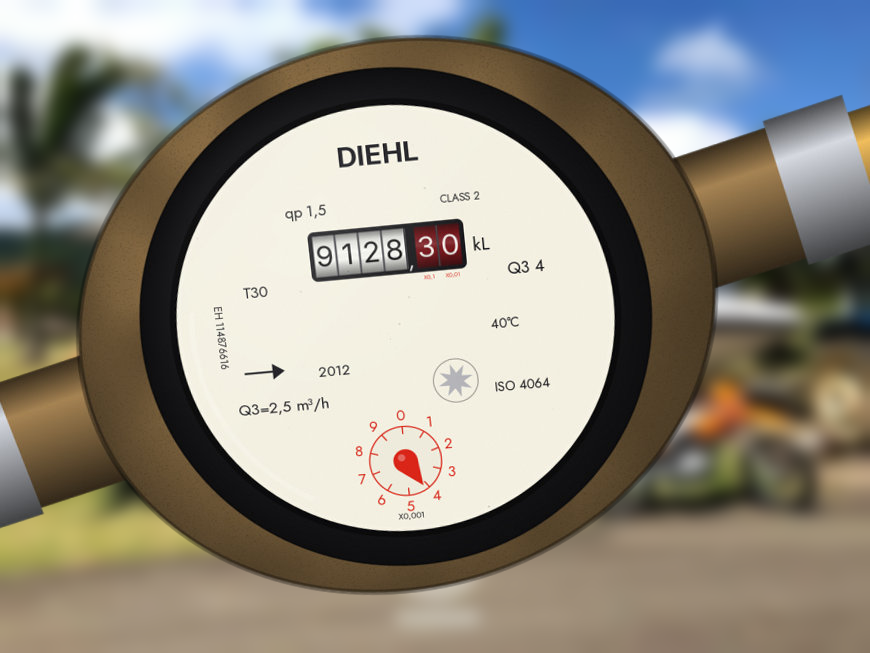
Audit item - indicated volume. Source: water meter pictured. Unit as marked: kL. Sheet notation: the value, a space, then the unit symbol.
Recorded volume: 9128.304 kL
